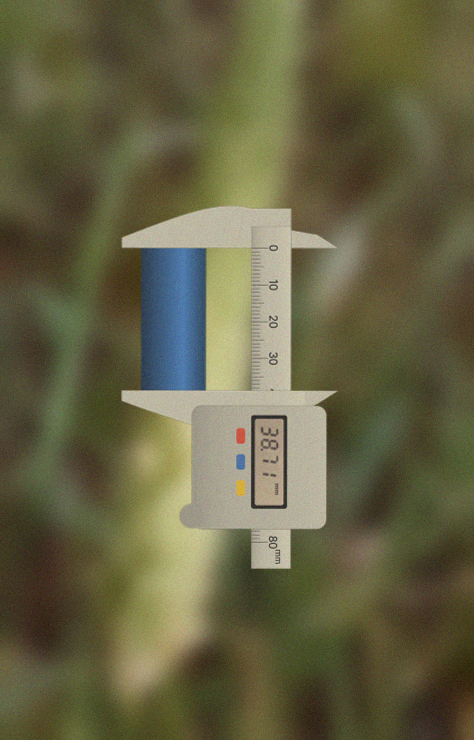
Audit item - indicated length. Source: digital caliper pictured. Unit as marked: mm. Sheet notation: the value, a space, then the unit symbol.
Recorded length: 38.71 mm
